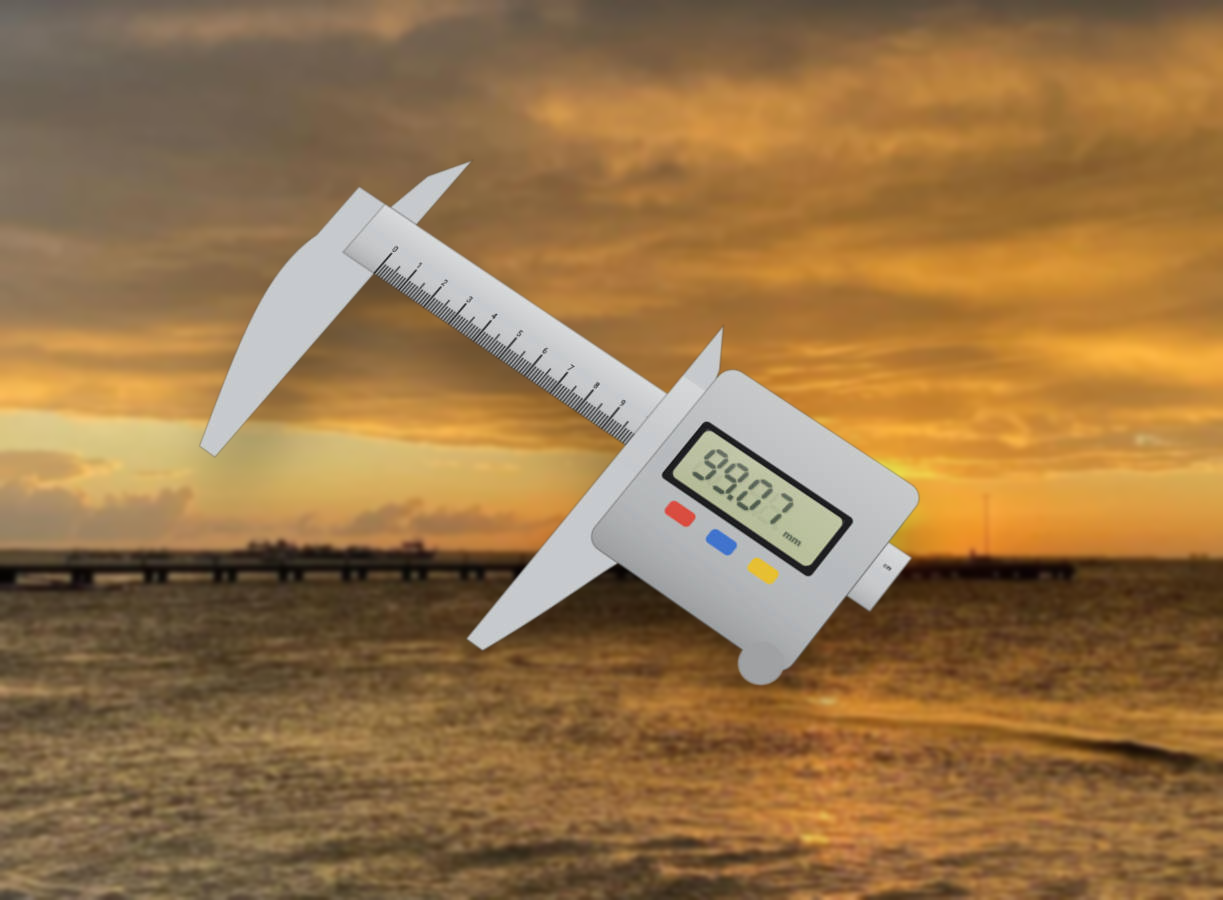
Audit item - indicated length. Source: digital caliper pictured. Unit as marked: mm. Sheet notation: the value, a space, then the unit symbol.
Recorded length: 99.07 mm
